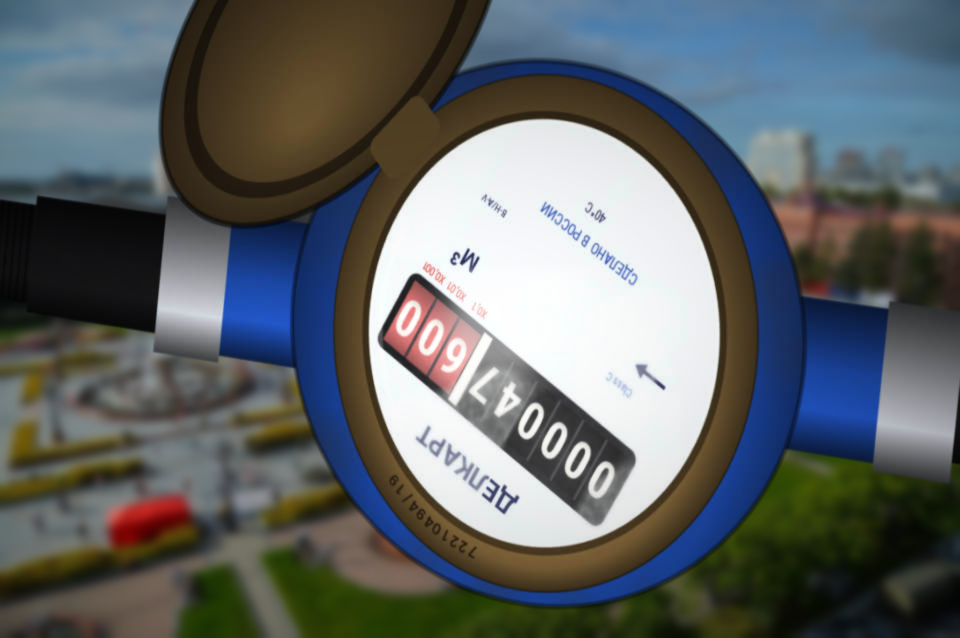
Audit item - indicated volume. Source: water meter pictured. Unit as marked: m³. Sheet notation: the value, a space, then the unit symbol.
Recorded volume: 47.600 m³
